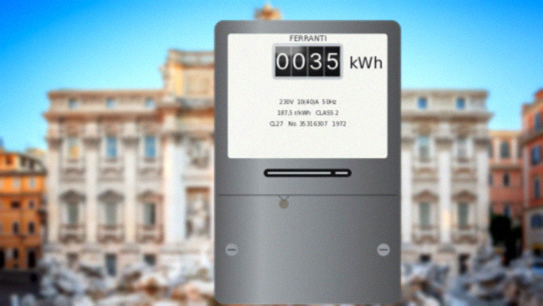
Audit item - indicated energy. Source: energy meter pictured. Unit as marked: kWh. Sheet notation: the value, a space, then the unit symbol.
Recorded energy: 35 kWh
